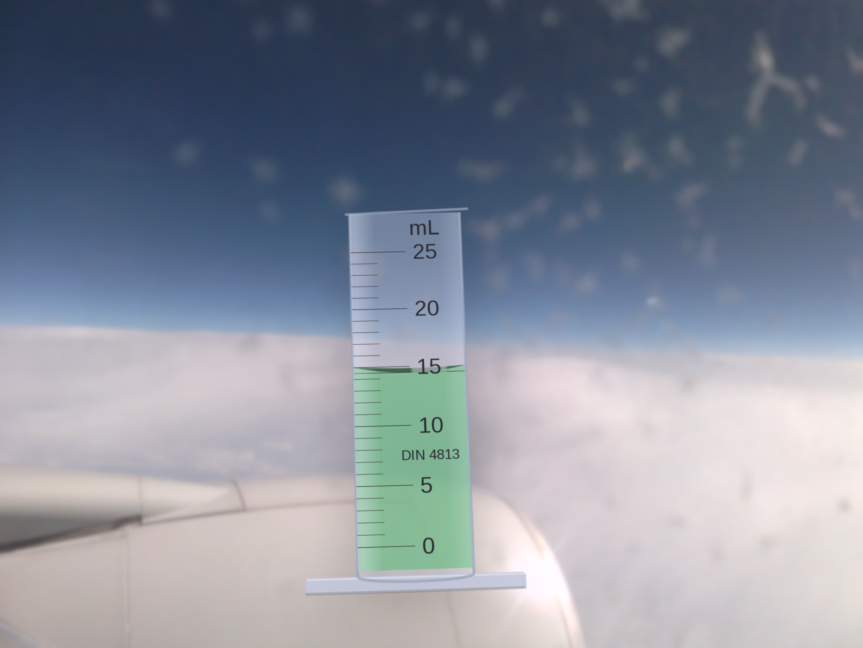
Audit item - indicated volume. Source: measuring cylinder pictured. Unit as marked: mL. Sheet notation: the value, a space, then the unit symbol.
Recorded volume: 14.5 mL
